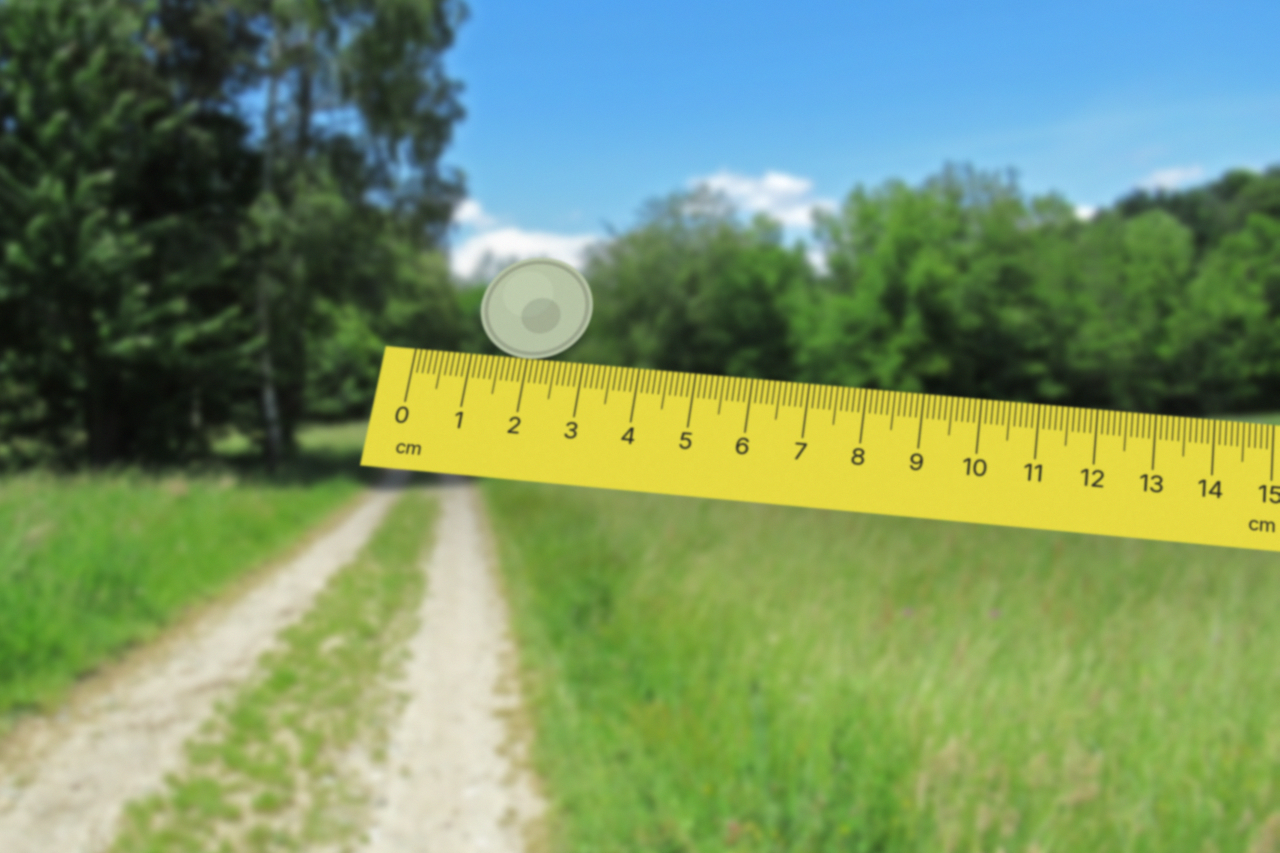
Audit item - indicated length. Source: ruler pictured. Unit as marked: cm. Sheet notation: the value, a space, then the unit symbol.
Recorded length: 2 cm
